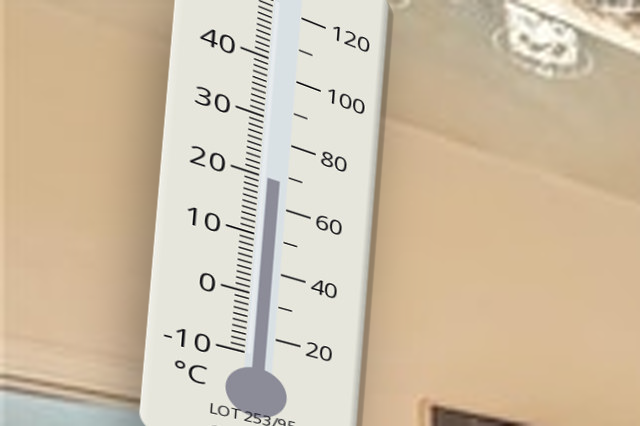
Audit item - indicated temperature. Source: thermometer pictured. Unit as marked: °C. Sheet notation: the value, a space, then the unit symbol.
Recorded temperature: 20 °C
